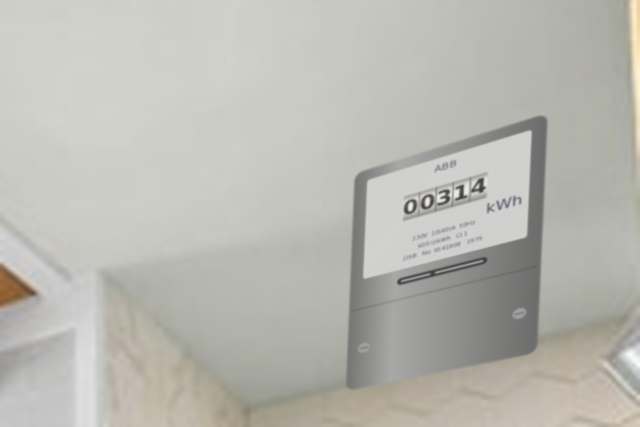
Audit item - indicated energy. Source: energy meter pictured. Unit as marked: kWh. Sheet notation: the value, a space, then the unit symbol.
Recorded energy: 314 kWh
